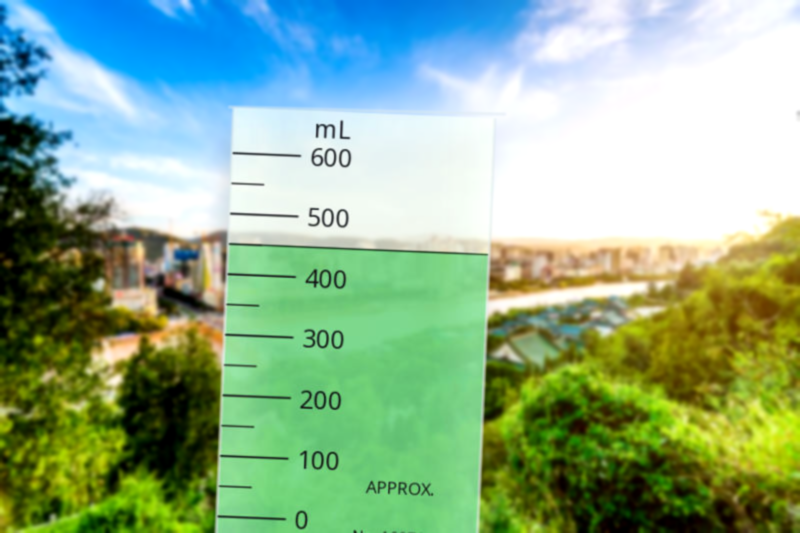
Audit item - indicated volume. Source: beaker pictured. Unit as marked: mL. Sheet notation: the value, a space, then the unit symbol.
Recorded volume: 450 mL
